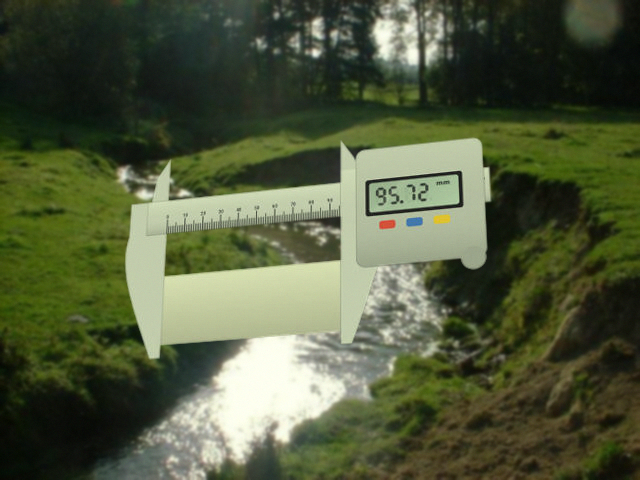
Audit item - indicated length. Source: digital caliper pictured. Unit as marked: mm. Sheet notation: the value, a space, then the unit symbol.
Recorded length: 95.72 mm
